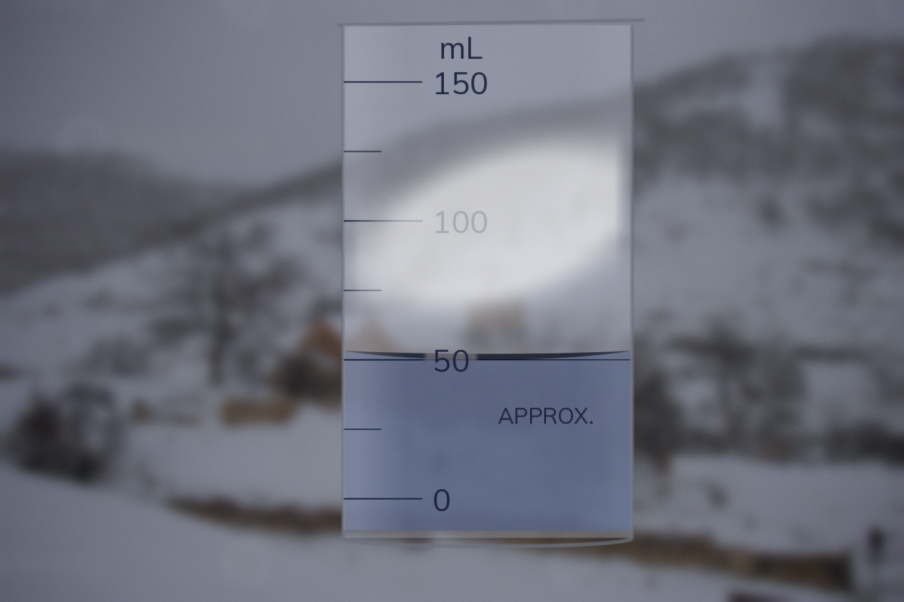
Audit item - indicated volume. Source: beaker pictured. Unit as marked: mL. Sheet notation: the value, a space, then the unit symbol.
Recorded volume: 50 mL
